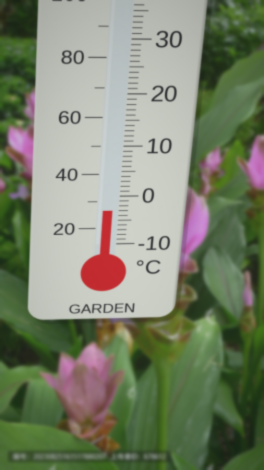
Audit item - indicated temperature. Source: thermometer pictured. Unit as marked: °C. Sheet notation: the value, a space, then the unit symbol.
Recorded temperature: -3 °C
